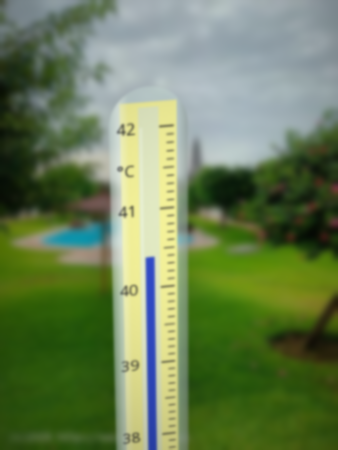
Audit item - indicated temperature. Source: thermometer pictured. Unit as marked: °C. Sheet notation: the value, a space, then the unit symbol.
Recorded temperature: 40.4 °C
